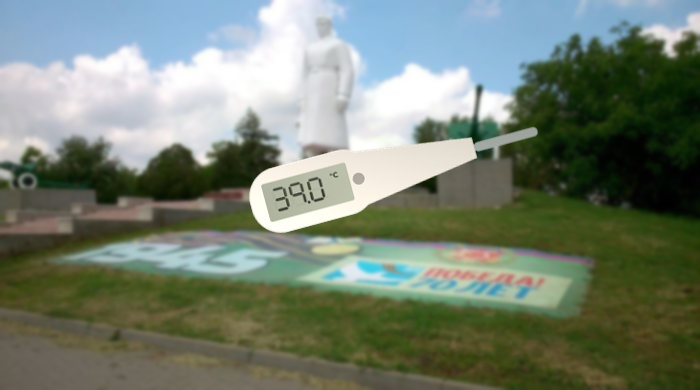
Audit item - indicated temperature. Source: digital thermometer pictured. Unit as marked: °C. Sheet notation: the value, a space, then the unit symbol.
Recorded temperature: 39.0 °C
